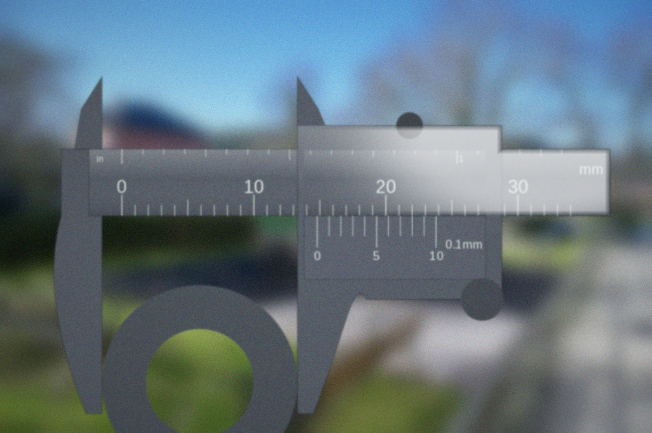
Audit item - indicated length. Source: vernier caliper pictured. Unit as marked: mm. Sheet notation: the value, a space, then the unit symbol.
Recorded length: 14.8 mm
